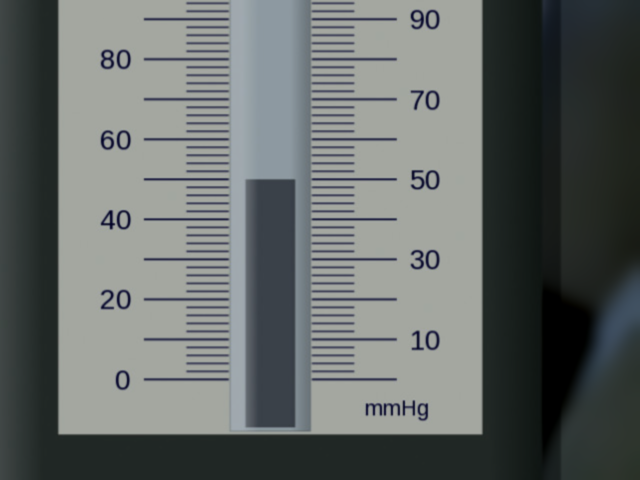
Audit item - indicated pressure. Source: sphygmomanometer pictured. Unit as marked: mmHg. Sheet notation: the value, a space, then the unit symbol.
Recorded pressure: 50 mmHg
